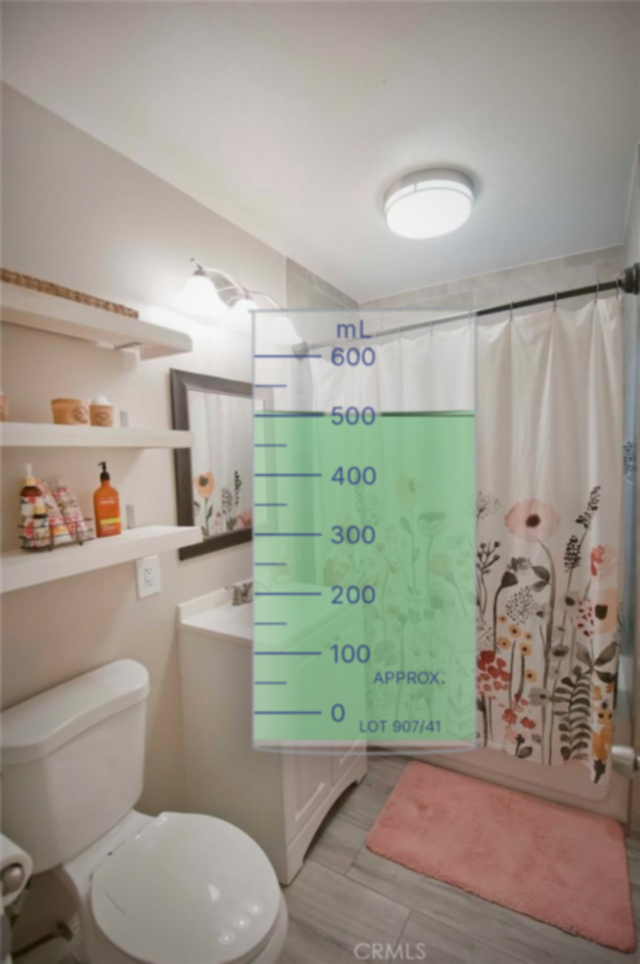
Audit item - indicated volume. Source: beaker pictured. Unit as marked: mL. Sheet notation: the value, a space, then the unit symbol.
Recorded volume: 500 mL
